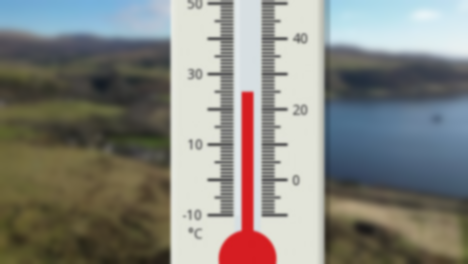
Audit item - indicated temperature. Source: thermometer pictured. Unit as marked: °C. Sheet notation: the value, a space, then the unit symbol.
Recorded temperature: 25 °C
